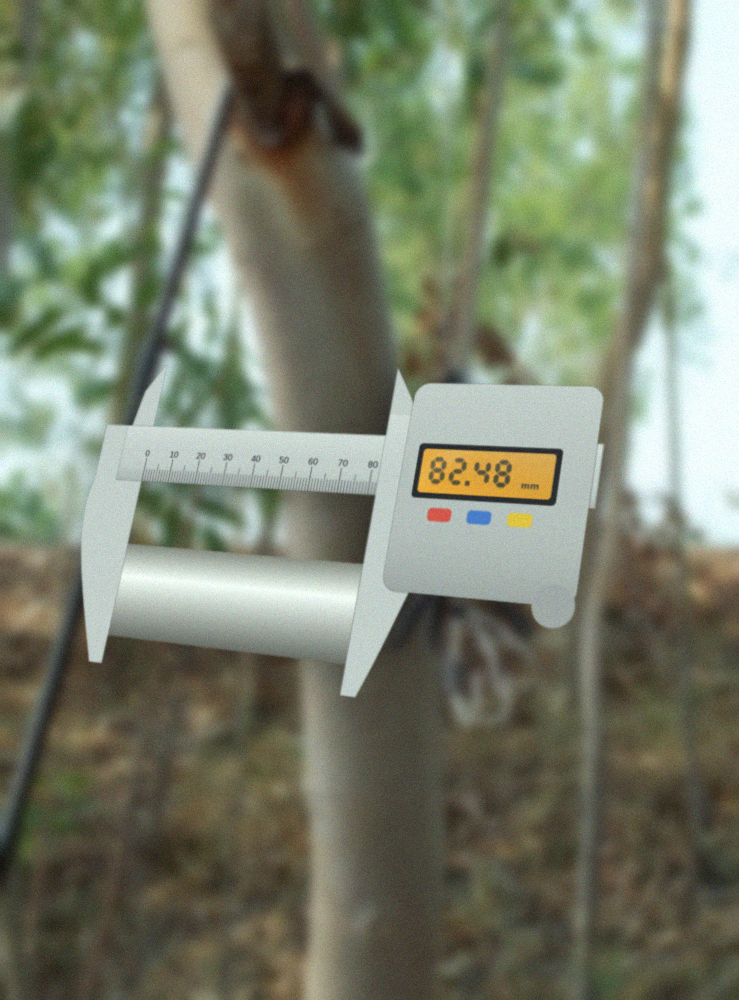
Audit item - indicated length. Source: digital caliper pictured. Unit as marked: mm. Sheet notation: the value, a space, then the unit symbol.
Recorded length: 82.48 mm
